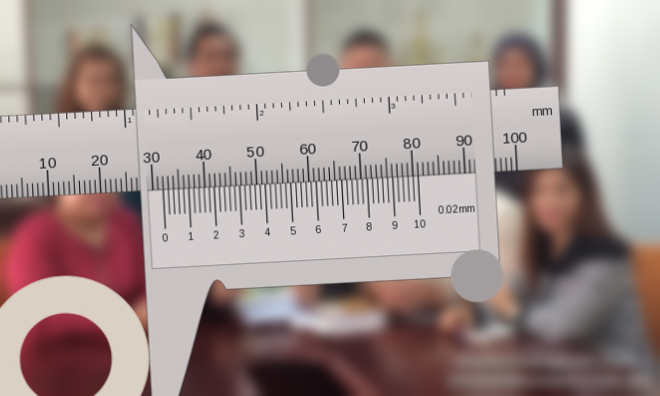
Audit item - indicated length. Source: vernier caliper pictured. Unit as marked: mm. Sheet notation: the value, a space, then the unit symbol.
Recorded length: 32.0 mm
